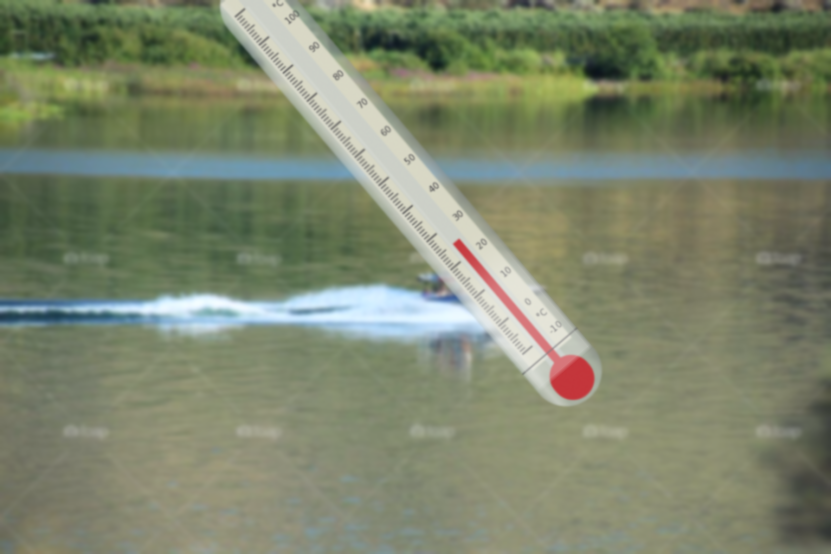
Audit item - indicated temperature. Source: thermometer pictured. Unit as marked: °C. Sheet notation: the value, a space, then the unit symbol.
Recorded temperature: 25 °C
